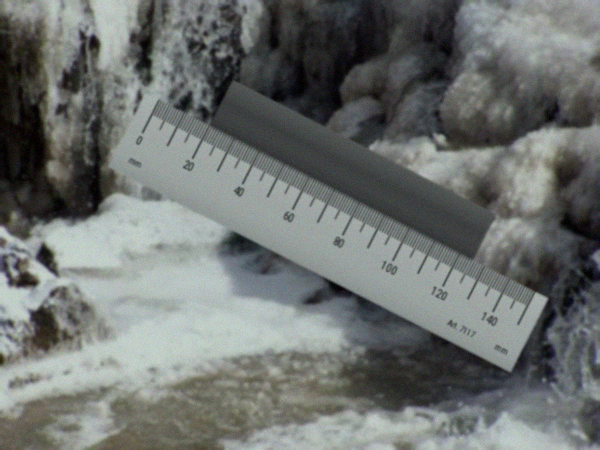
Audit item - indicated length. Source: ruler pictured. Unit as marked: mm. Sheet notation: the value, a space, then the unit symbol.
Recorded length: 105 mm
